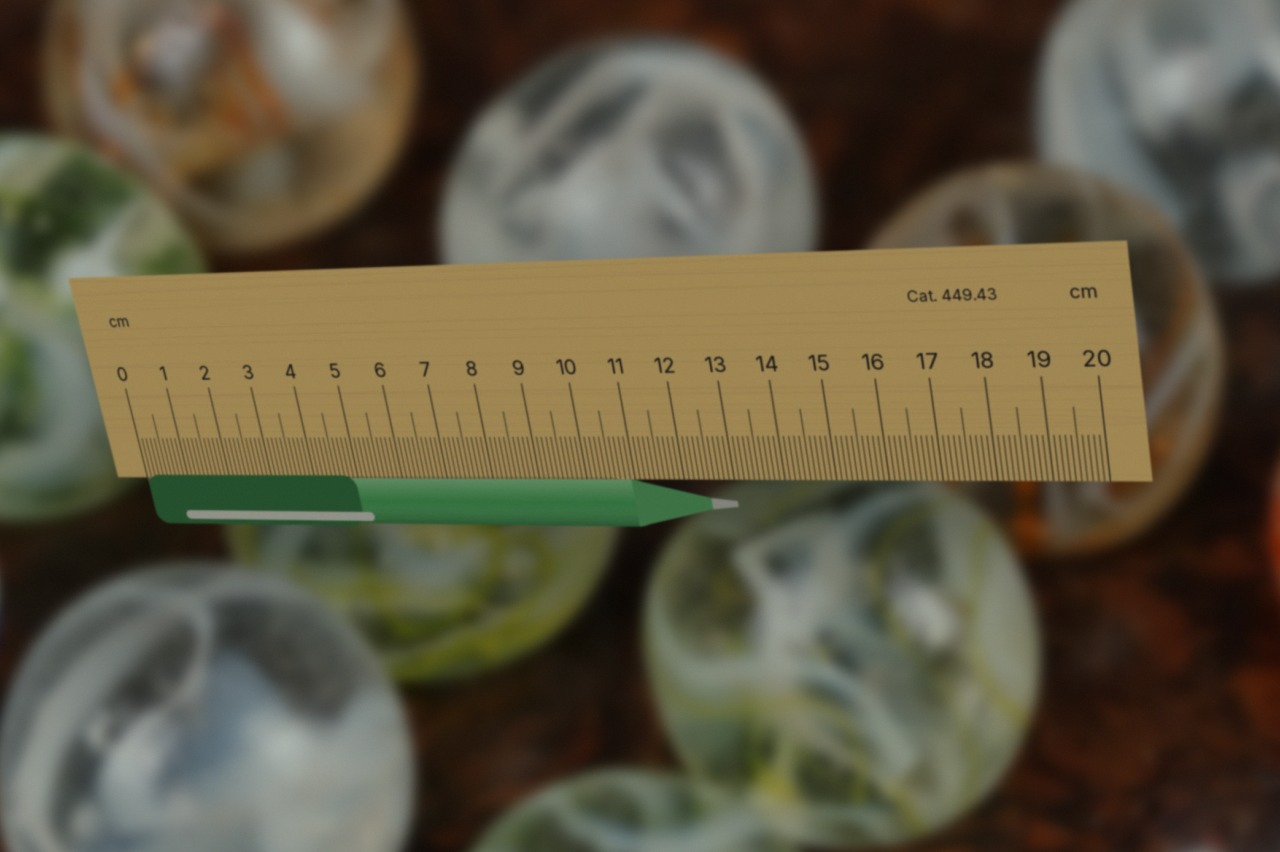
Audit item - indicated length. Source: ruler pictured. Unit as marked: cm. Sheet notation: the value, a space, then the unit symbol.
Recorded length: 13 cm
